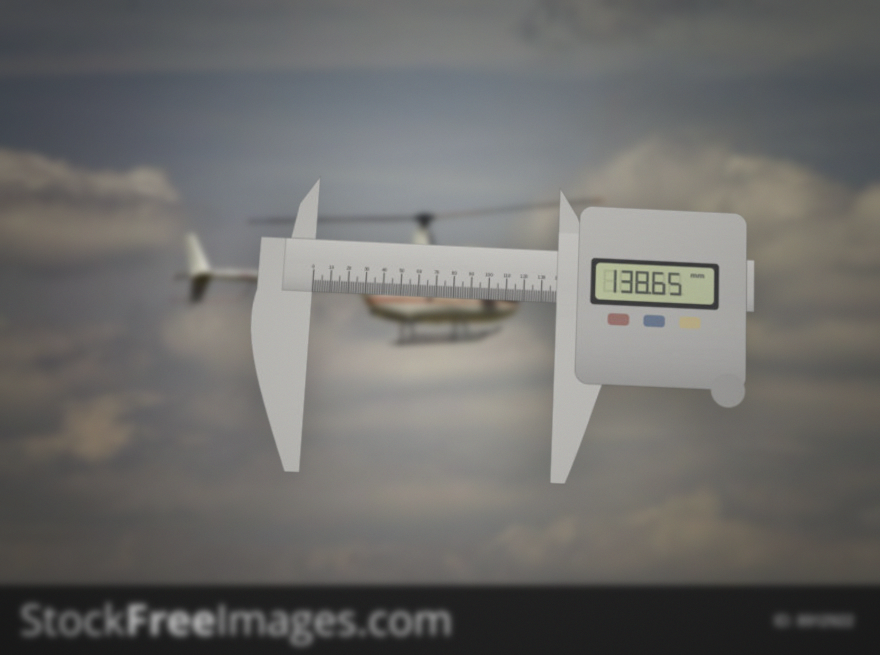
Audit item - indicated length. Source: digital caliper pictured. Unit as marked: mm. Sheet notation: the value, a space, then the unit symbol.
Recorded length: 138.65 mm
